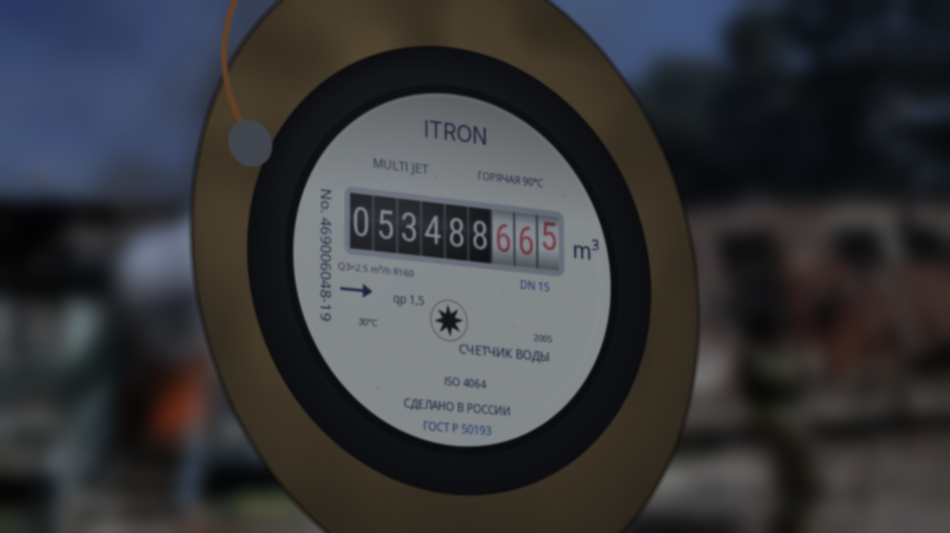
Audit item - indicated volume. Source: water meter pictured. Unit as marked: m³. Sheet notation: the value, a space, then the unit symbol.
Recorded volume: 53488.665 m³
